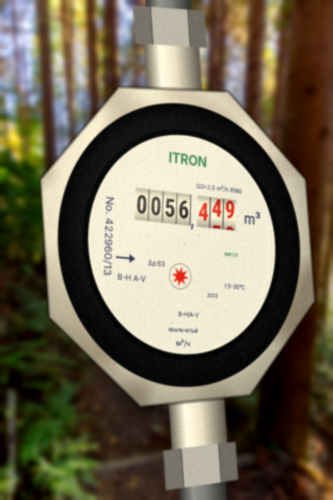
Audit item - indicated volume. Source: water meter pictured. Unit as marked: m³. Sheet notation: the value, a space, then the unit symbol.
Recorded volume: 56.449 m³
